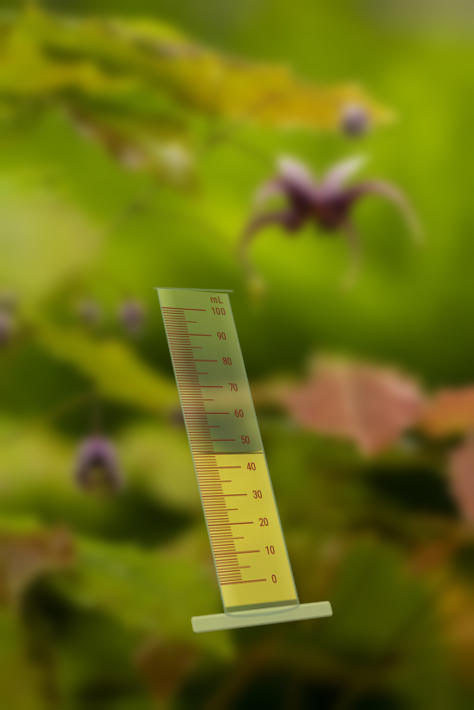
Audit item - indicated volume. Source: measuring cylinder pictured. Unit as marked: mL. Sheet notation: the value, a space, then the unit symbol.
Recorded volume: 45 mL
